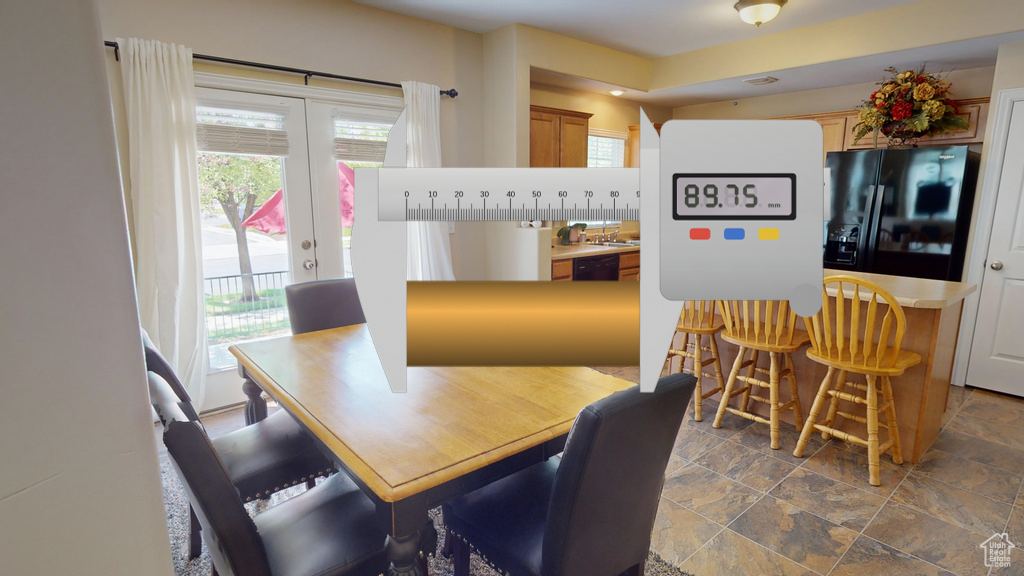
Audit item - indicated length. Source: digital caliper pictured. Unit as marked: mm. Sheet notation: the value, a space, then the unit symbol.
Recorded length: 89.75 mm
